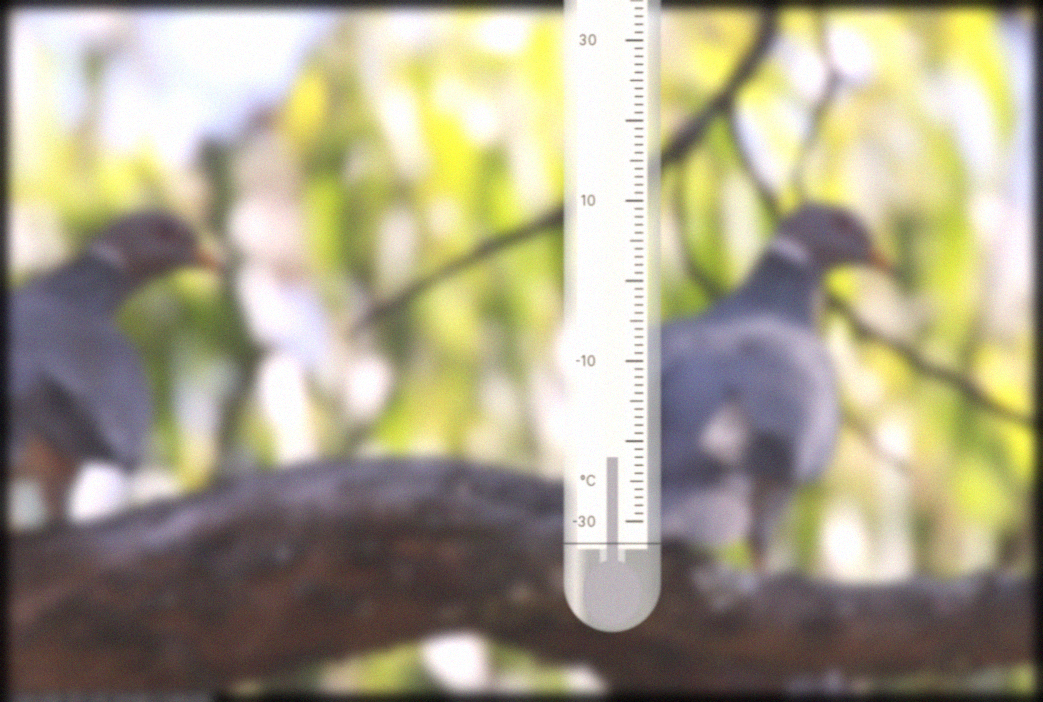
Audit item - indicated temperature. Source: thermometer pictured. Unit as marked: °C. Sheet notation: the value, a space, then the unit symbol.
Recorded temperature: -22 °C
